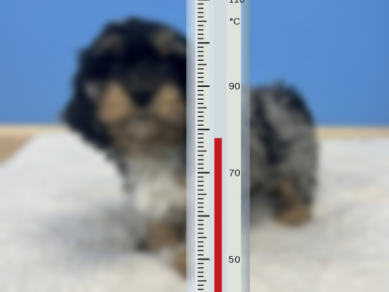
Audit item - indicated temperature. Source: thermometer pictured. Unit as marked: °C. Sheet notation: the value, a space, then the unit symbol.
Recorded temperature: 78 °C
